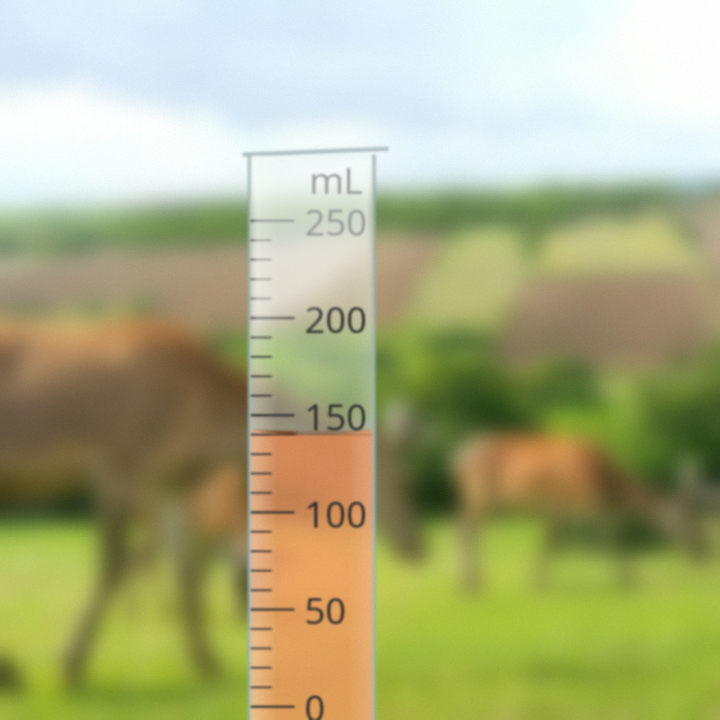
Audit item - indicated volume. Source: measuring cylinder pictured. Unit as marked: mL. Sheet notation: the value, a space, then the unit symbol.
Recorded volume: 140 mL
